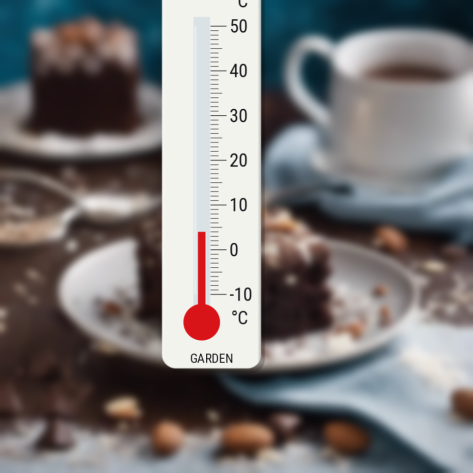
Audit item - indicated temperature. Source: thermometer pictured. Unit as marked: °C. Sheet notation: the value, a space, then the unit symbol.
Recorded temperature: 4 °C
